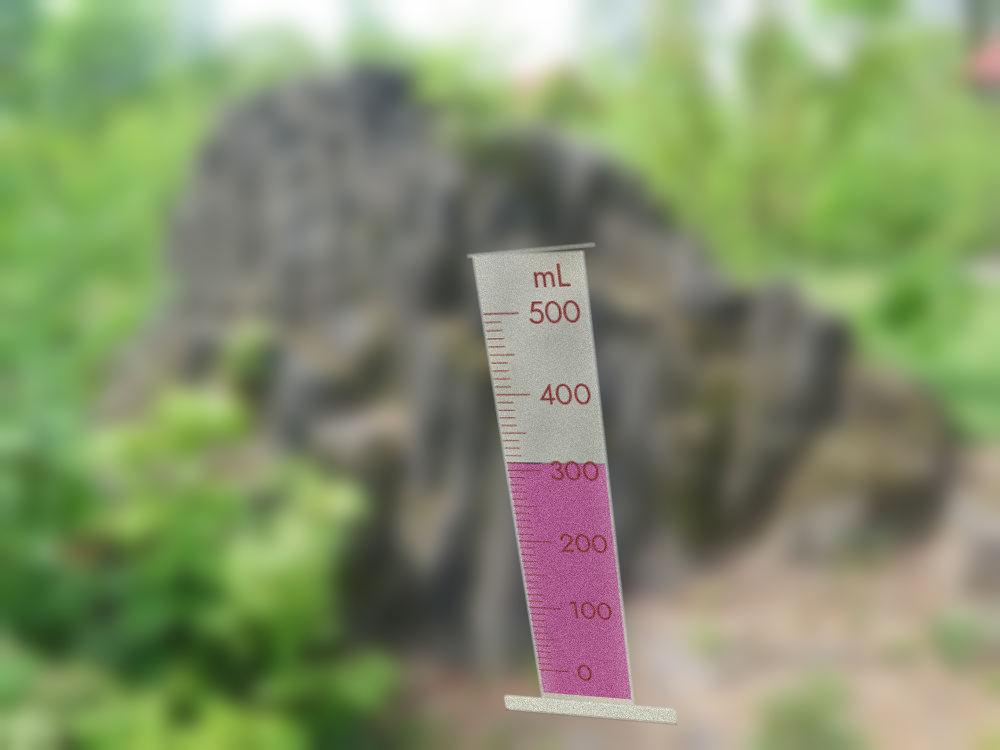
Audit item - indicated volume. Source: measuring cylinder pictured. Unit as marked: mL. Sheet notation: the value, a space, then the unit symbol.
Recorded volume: 310 mL
